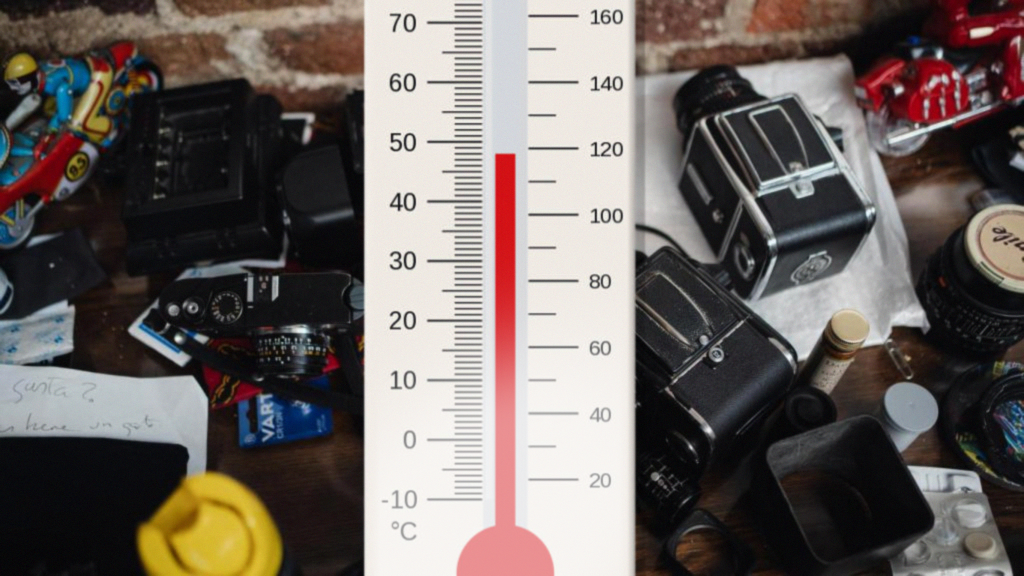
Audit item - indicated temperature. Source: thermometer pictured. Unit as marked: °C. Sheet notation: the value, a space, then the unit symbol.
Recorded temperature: 48 °C
